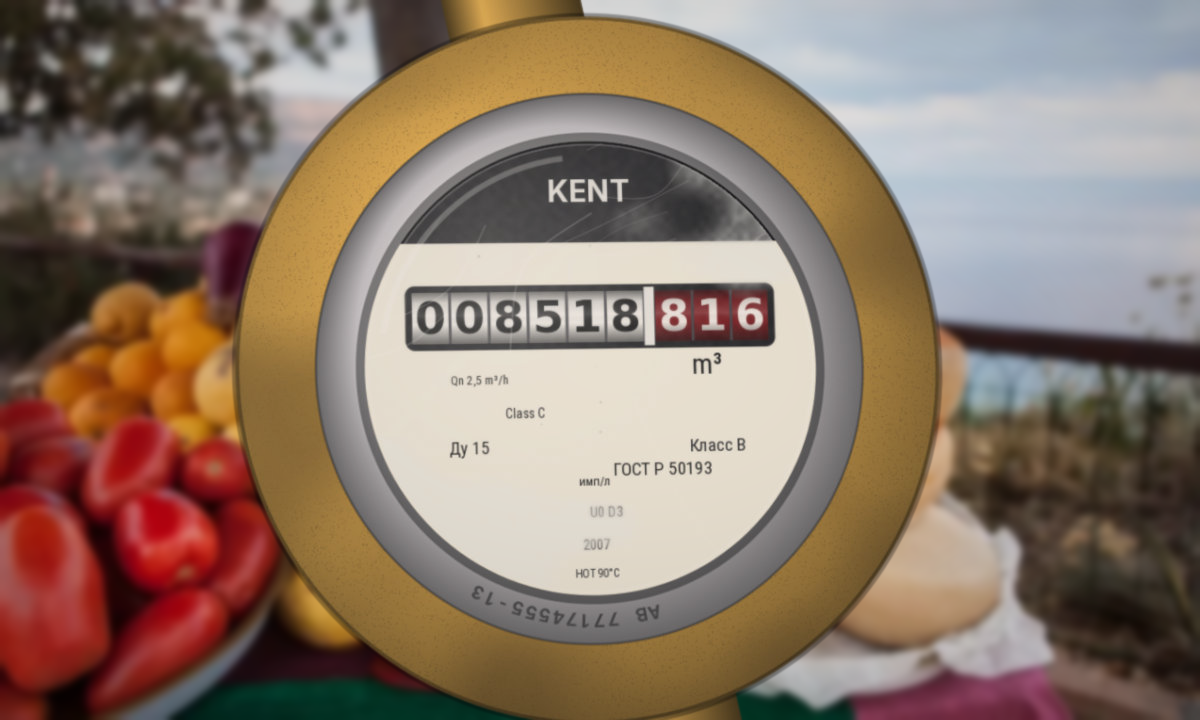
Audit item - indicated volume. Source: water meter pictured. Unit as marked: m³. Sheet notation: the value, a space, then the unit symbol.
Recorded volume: 8518.816 m³
